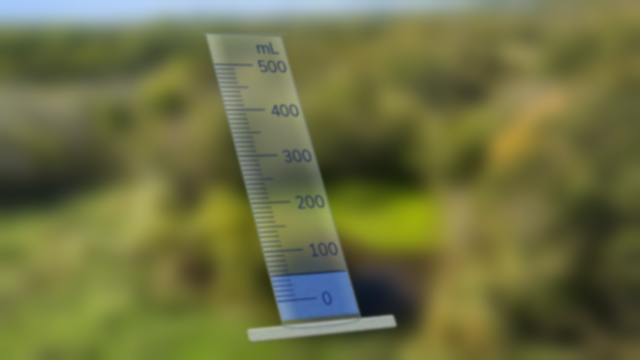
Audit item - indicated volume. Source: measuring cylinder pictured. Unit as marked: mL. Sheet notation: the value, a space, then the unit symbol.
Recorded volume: 50 mL
